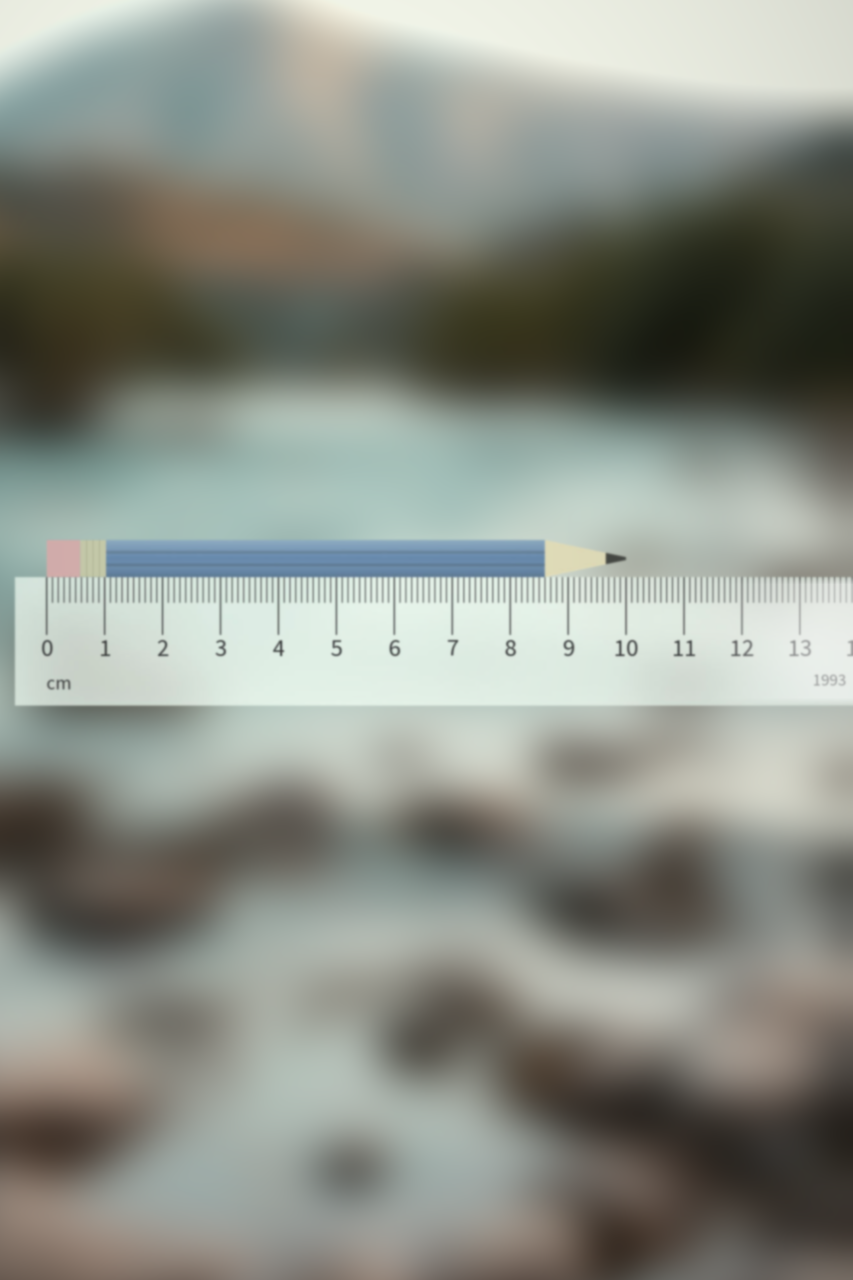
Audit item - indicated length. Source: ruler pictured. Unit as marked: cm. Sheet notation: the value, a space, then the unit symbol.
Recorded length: 10 cm
